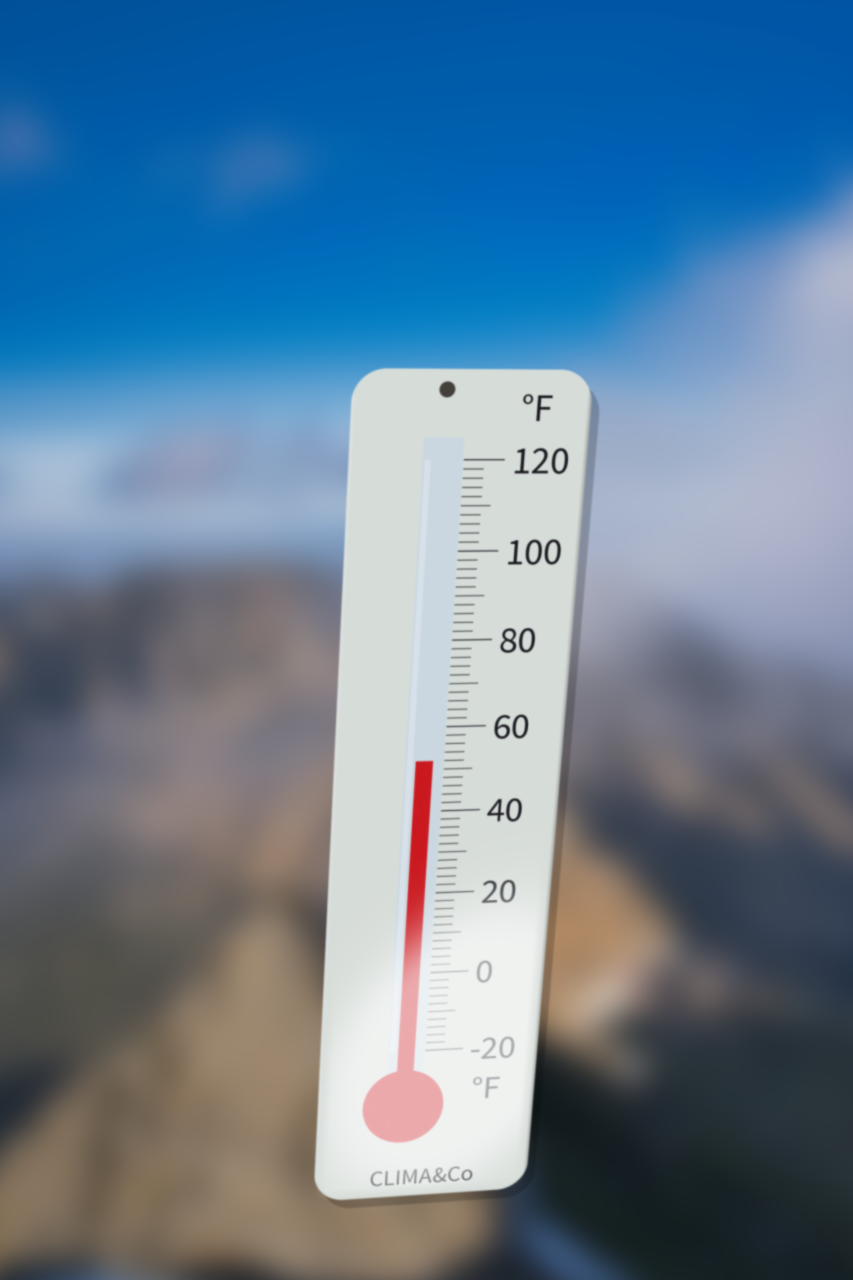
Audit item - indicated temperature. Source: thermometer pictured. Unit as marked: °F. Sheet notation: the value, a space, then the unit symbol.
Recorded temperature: 52 °F
